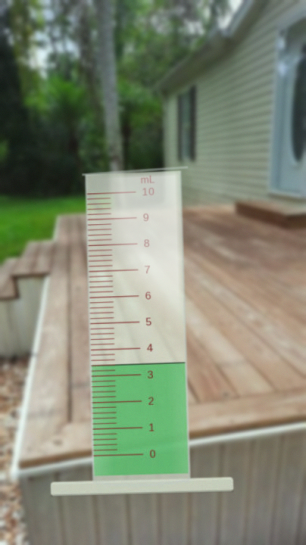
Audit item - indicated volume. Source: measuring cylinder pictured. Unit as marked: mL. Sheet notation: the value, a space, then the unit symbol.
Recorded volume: 3.4 mL
